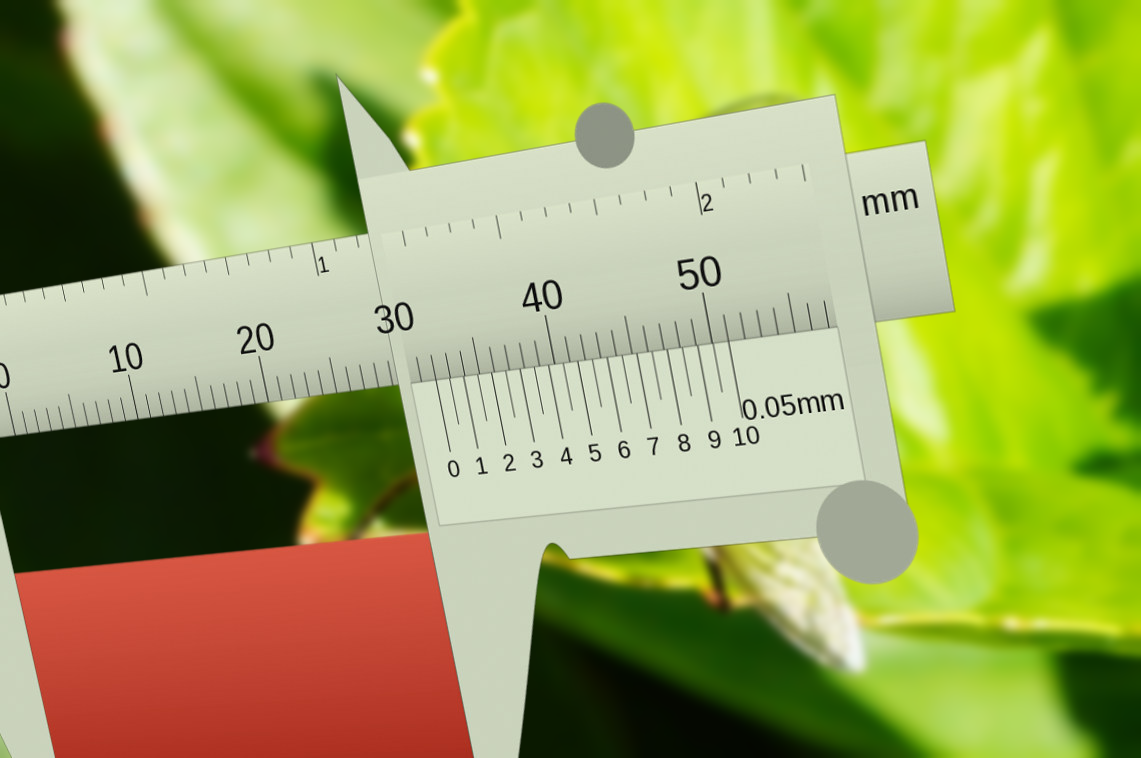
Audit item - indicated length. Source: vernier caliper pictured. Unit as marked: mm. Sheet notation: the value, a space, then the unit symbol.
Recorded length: 32.0 mm
